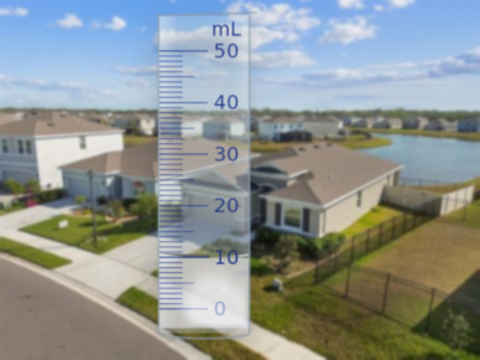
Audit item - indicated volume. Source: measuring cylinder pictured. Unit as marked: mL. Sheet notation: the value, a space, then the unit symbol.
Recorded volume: 10 mL
